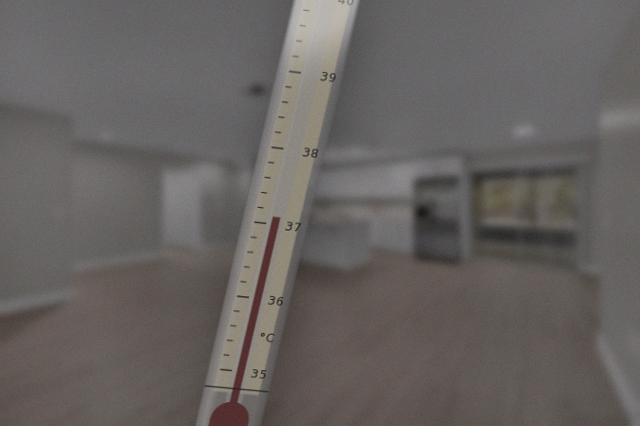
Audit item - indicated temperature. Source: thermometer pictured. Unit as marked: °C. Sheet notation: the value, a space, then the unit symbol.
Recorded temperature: 37.1 °C
